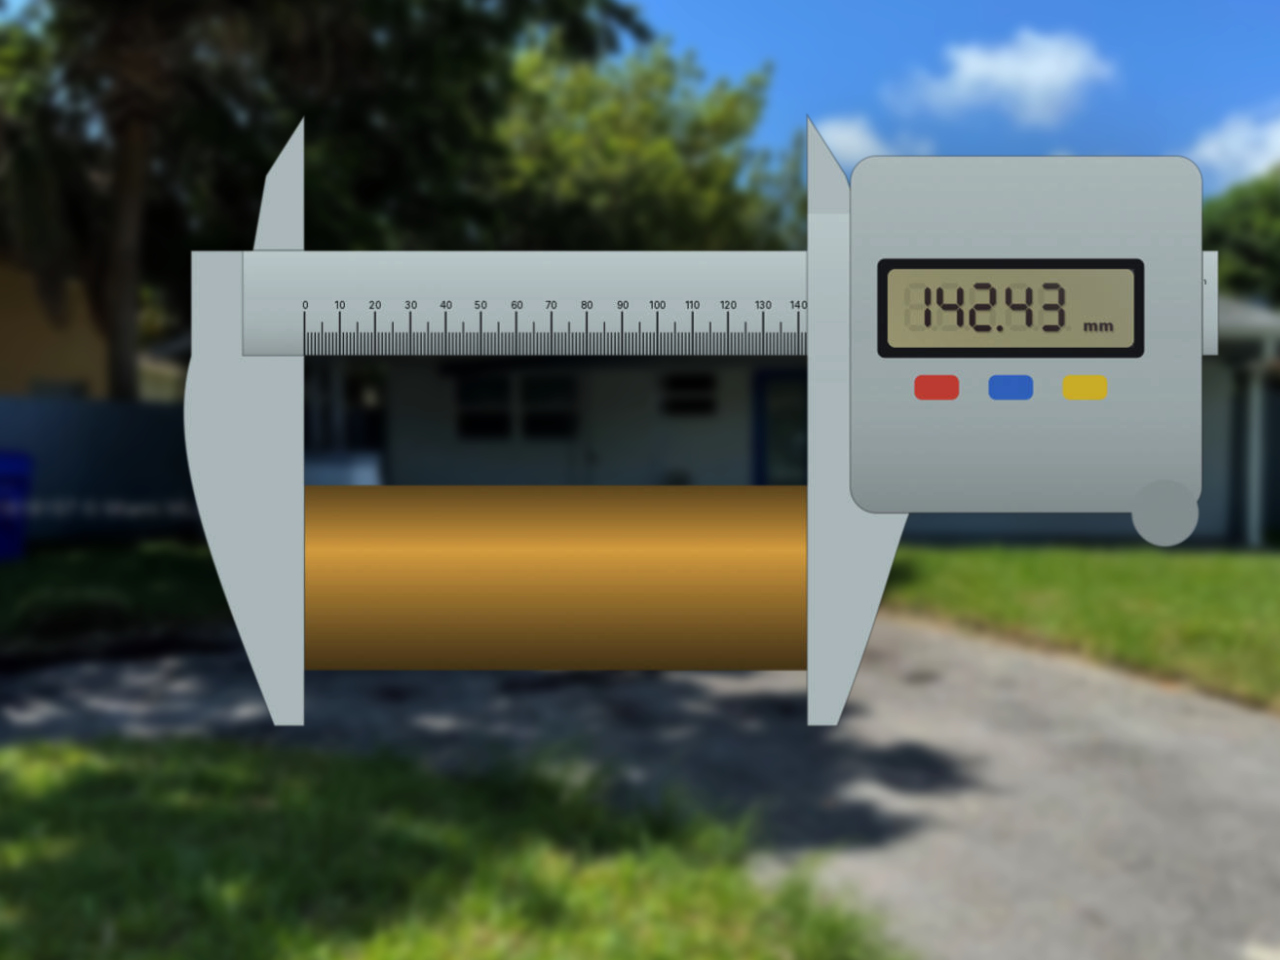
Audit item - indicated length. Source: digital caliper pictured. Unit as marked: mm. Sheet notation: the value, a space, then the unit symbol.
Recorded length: 142.43 mm
